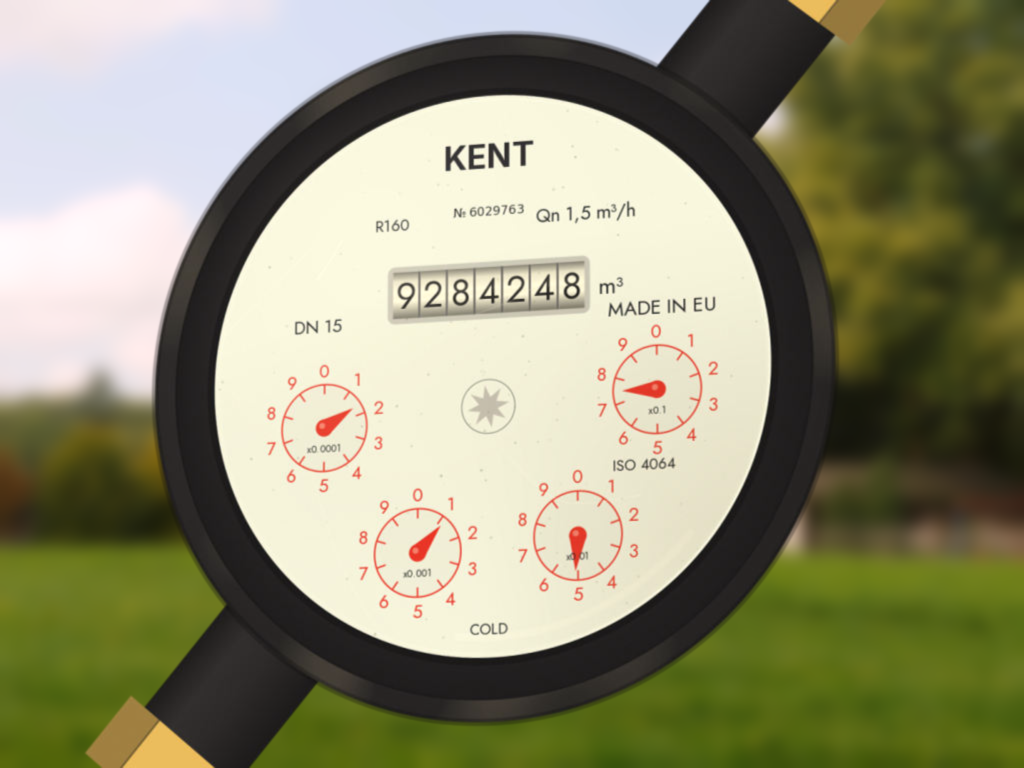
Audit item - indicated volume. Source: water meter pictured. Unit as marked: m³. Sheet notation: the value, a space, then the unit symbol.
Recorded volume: 9284248.7511 m³
